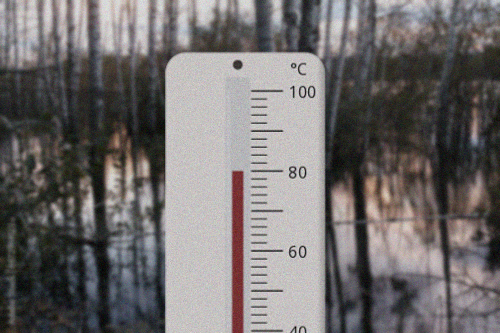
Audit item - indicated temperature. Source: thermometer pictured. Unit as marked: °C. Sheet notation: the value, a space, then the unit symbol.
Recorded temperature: 80 °C
